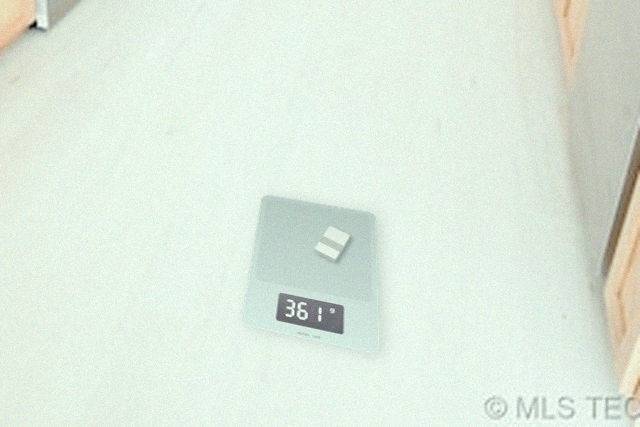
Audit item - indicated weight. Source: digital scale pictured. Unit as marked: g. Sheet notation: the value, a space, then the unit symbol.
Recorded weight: 361 g
